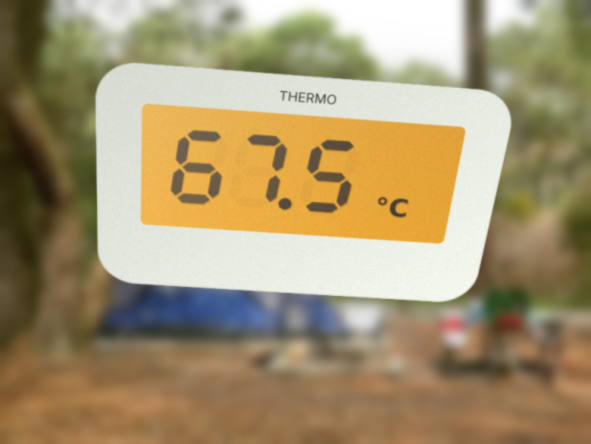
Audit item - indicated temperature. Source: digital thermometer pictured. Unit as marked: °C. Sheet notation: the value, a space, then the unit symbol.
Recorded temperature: 67.5 °C
